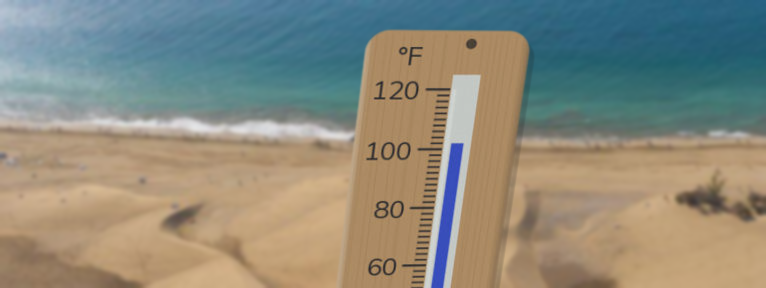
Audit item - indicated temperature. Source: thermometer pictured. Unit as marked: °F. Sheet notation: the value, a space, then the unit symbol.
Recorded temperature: 102 °F
